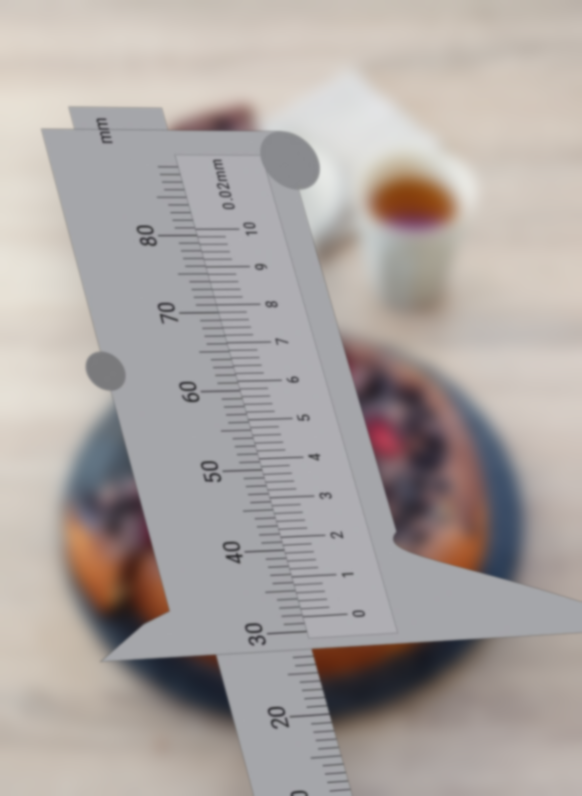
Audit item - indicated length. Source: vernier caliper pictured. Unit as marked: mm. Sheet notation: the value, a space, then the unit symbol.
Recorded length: 31.8 mm
